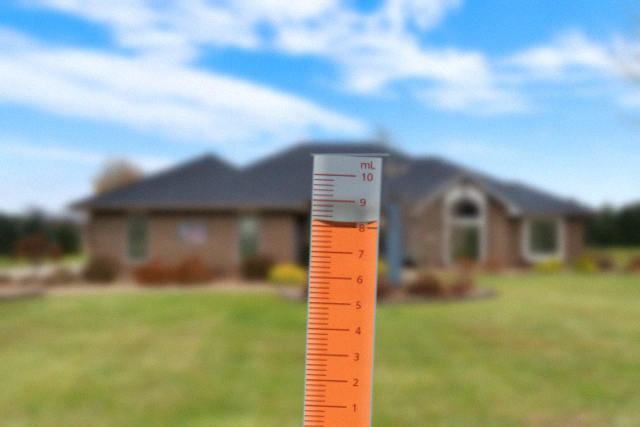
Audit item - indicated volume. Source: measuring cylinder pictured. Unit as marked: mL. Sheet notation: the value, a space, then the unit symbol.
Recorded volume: 8 mL
